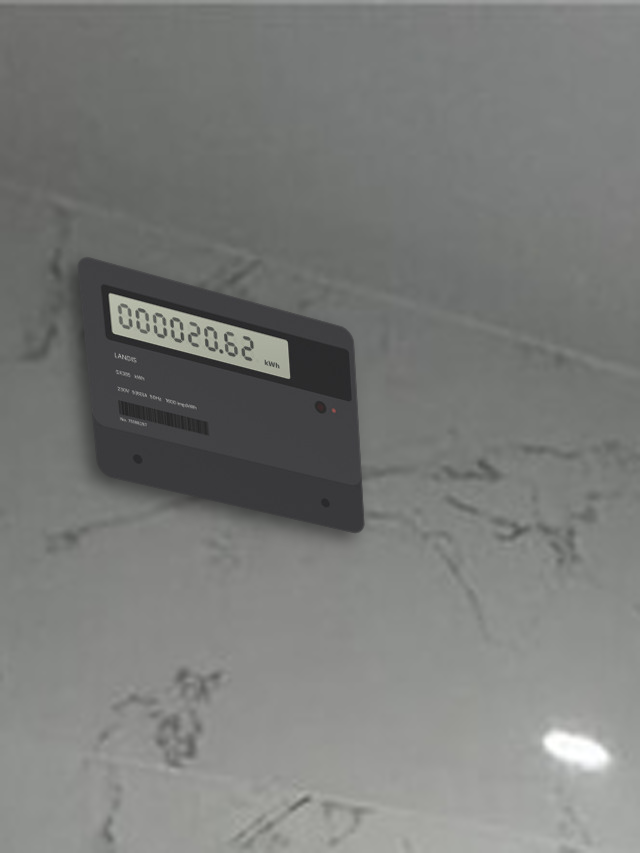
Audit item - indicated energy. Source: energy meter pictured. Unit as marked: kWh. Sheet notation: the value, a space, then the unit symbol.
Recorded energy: 20.62 kWh
